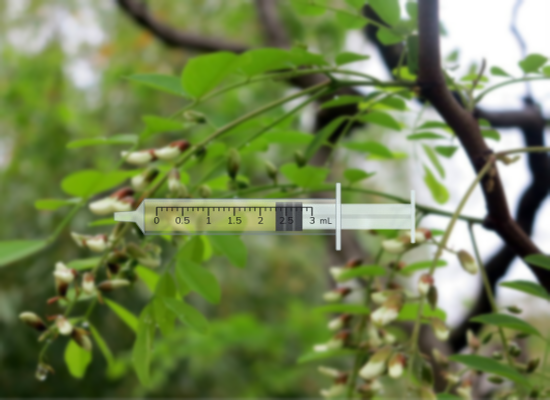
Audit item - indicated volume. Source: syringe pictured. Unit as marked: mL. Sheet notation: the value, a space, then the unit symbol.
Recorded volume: 2.3 mL
